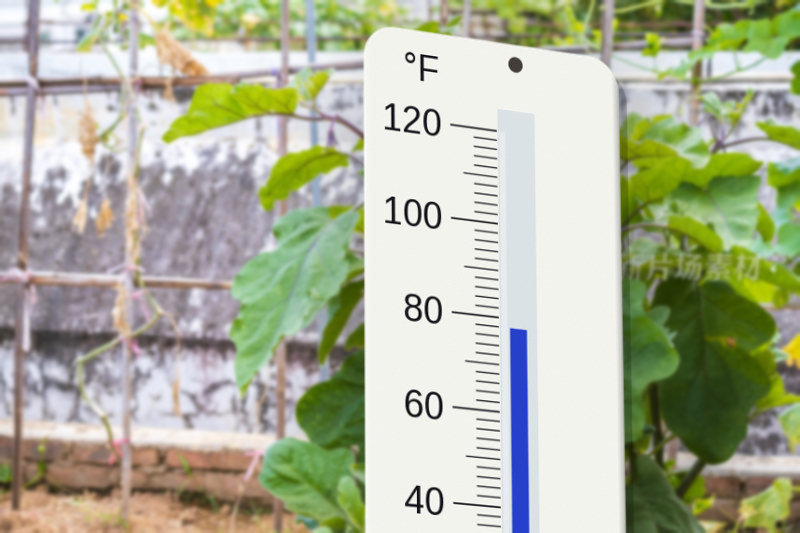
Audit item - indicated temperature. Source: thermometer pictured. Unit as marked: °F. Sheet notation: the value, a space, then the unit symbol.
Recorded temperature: 78 °F
